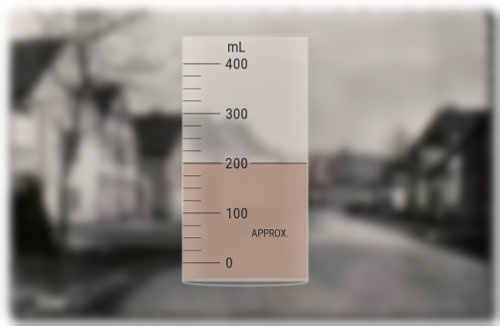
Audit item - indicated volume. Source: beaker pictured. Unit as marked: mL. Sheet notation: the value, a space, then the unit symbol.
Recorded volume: 200 mL
